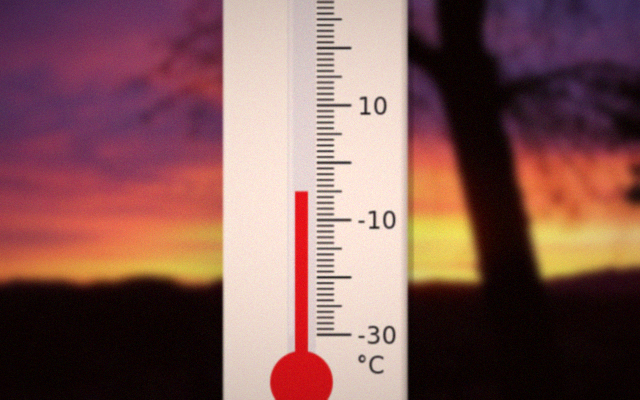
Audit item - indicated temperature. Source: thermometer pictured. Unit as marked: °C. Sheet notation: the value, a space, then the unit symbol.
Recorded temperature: -5 °C
